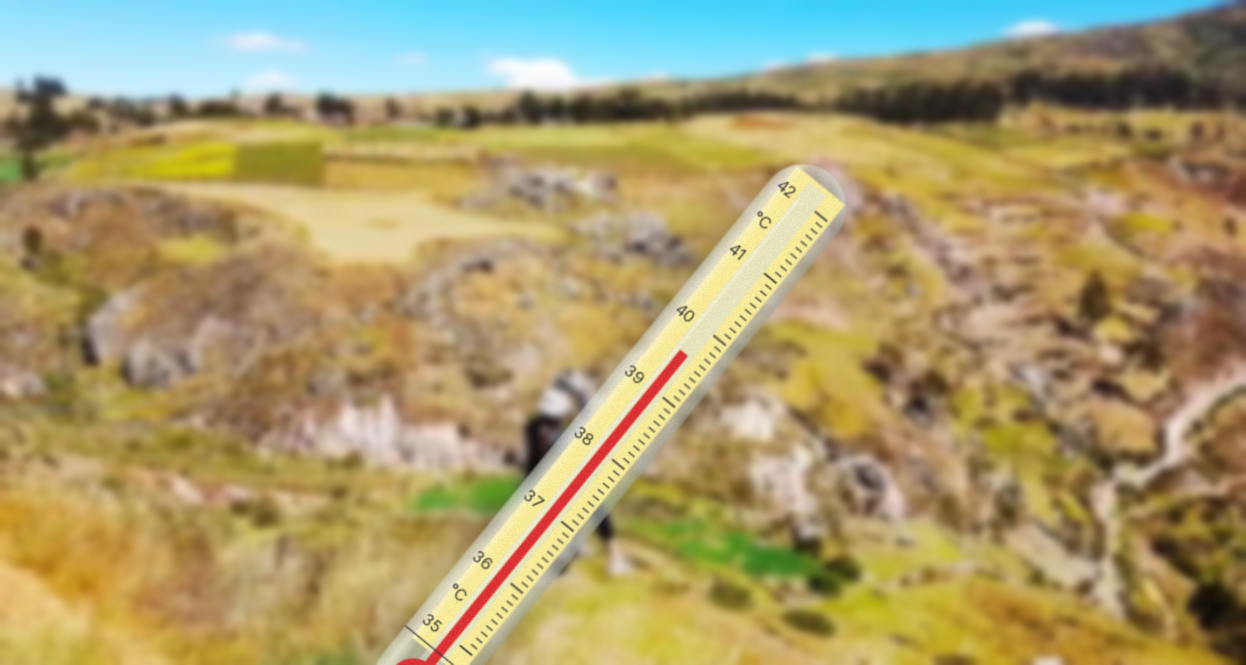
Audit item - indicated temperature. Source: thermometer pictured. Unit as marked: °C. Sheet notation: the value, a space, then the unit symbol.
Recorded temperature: 39.6 °C
